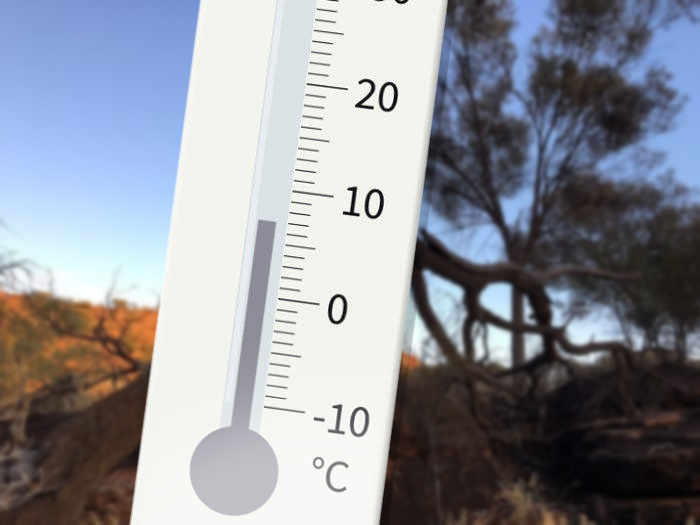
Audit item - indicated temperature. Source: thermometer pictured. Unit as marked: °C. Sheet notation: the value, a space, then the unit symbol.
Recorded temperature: 7 °C
